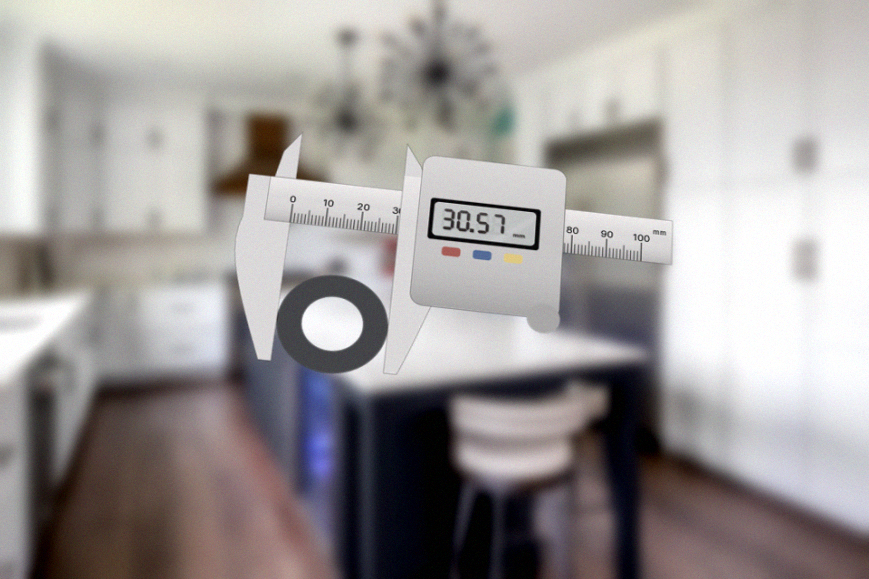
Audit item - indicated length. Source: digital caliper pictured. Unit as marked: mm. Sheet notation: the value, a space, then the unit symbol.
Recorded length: 30.57 mm
